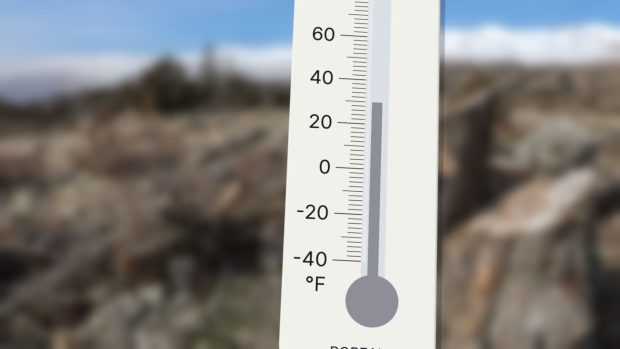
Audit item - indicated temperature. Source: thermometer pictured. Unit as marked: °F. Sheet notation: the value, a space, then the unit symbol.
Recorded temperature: 30 °F
